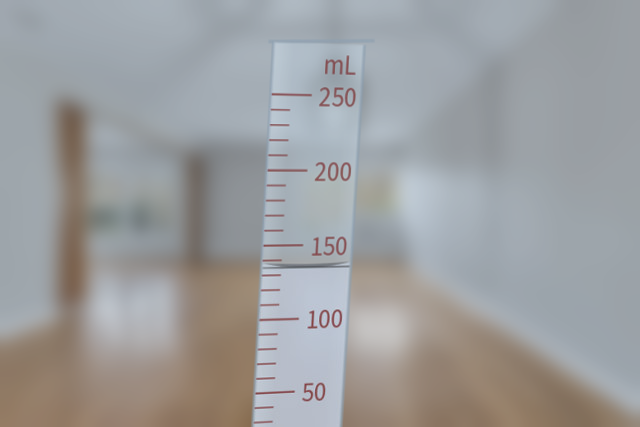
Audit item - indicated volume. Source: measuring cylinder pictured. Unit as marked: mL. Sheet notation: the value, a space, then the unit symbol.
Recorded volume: 135 mL
